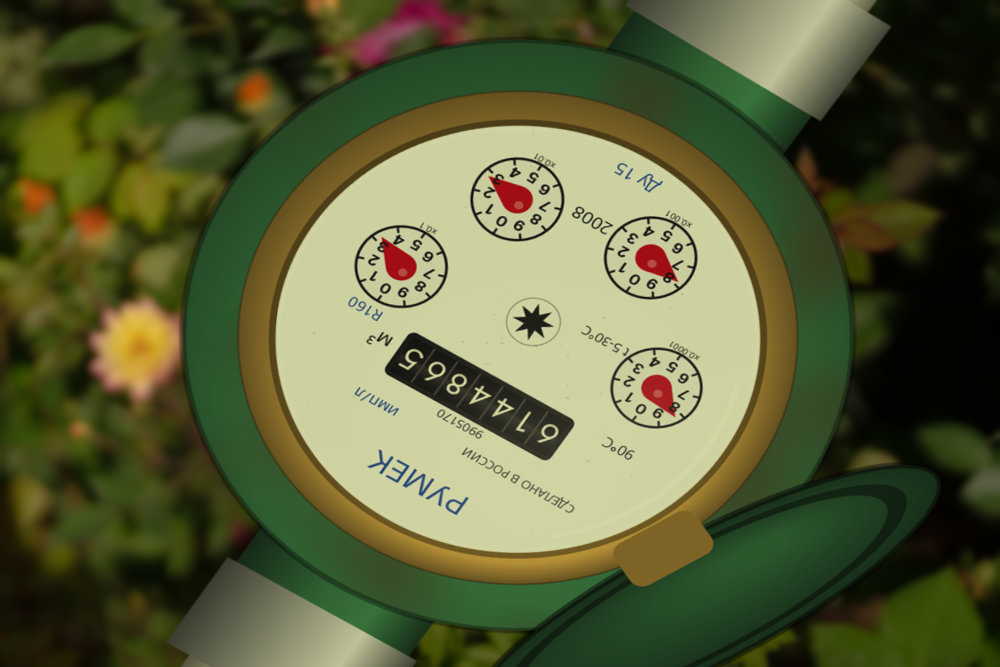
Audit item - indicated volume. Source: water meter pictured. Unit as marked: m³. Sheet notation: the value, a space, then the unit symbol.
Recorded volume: 6144865.3278 m³
